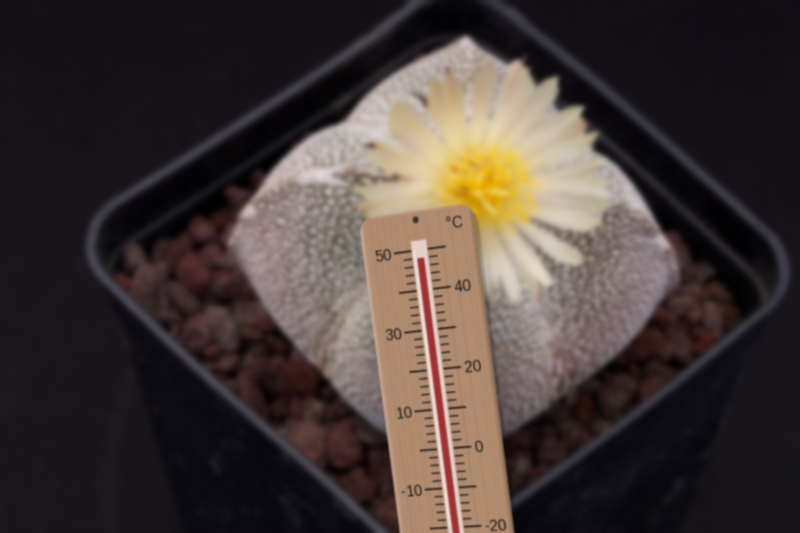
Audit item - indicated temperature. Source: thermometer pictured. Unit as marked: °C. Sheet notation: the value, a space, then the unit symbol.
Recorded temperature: 48 °C
